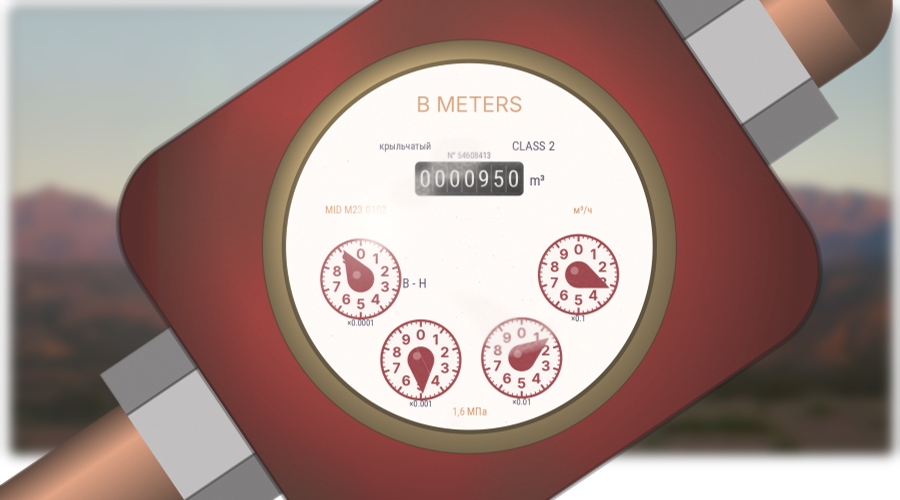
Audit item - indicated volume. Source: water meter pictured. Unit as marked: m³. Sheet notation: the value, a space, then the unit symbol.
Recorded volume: 950.3149 m³
